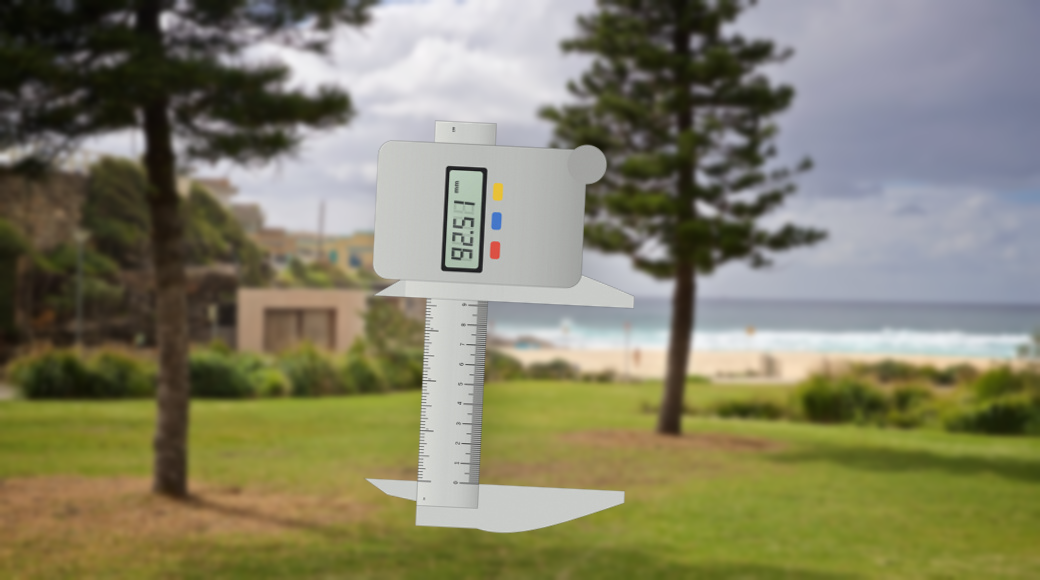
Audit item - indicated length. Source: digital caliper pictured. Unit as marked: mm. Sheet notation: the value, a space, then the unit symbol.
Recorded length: 92.51 mm
